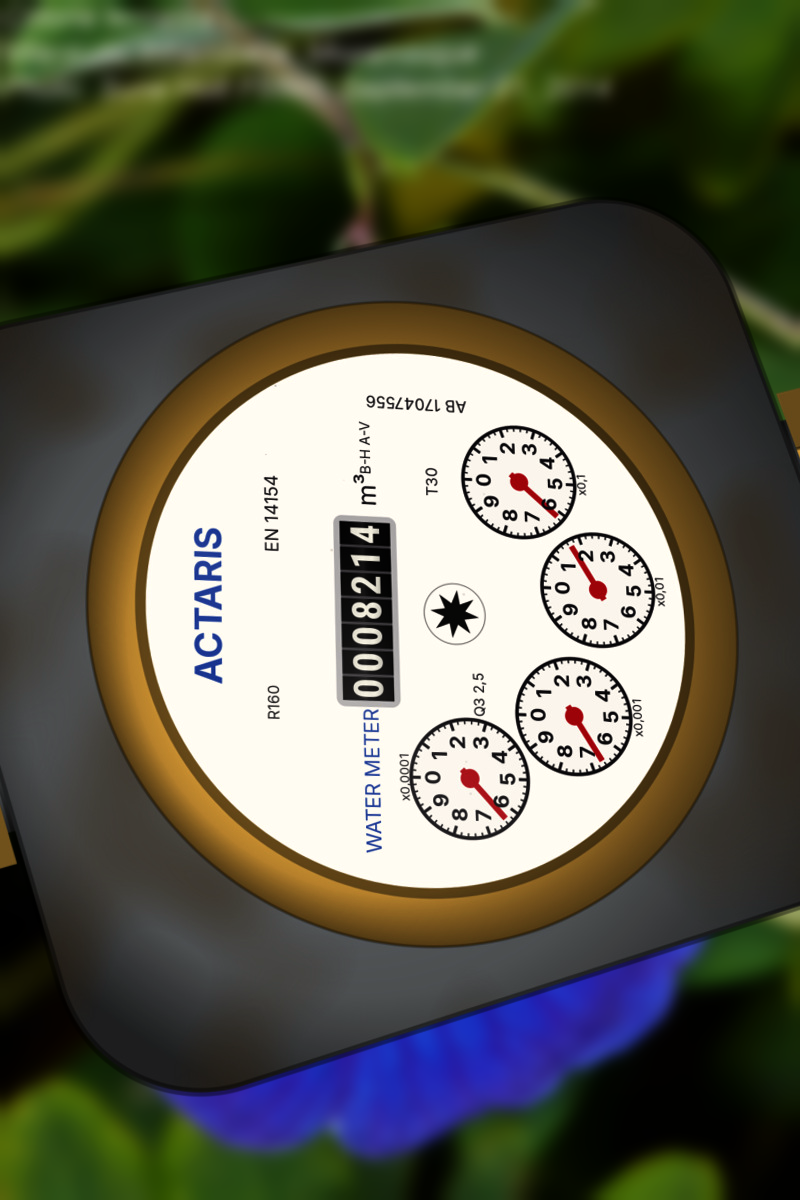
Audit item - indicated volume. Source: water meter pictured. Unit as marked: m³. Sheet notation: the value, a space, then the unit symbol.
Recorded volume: 8214.6166 m³
